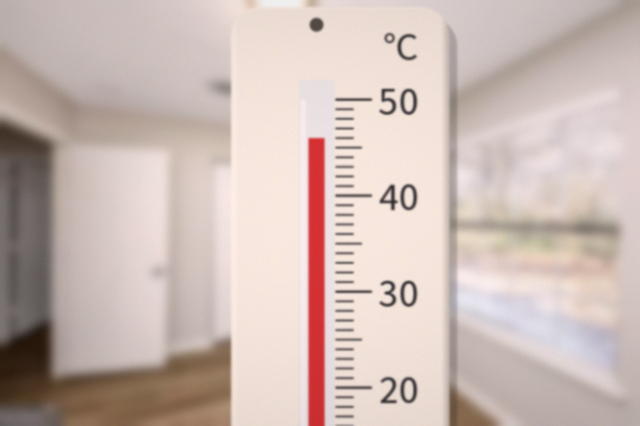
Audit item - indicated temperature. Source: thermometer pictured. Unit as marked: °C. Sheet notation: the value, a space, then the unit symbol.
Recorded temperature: 46 °C
